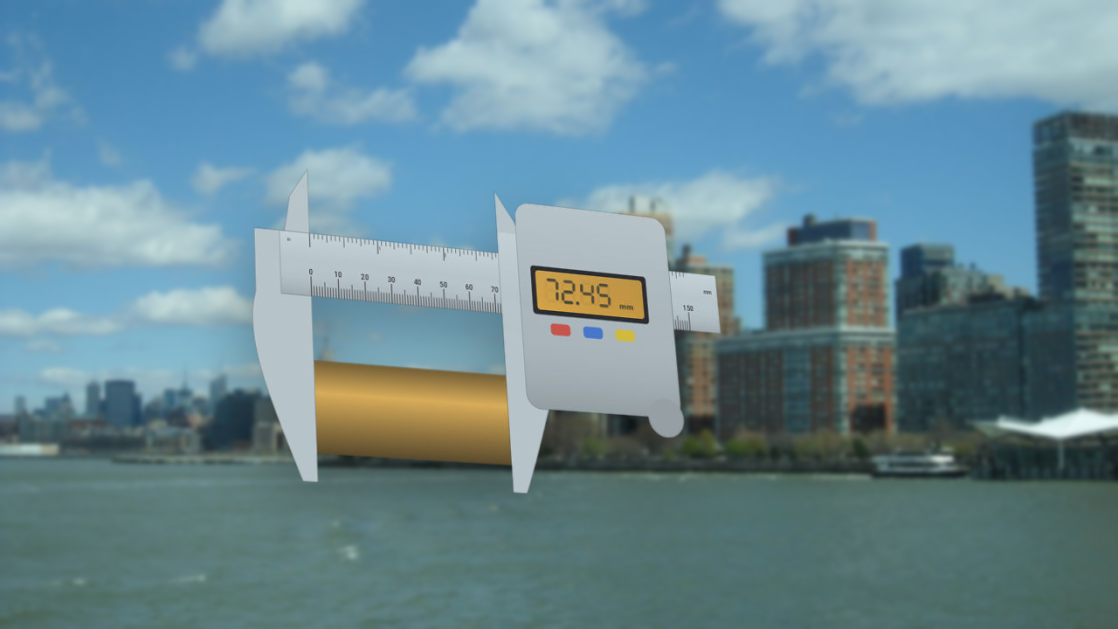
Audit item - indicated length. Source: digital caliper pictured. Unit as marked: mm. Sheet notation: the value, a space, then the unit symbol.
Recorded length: 72.45 mm
